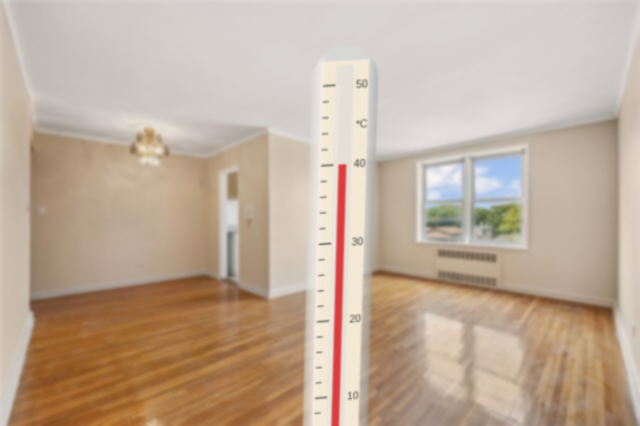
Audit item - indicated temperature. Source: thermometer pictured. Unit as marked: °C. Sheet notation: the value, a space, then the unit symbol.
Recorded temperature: 40 °C
